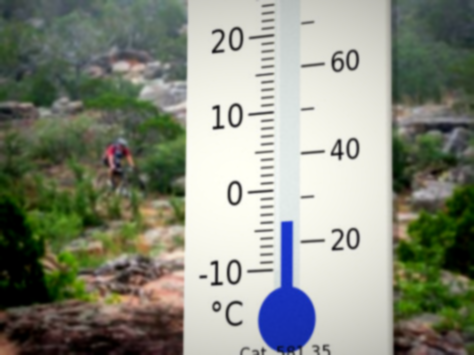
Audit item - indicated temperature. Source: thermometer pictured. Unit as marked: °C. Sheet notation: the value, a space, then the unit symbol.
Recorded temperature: -4 °C
